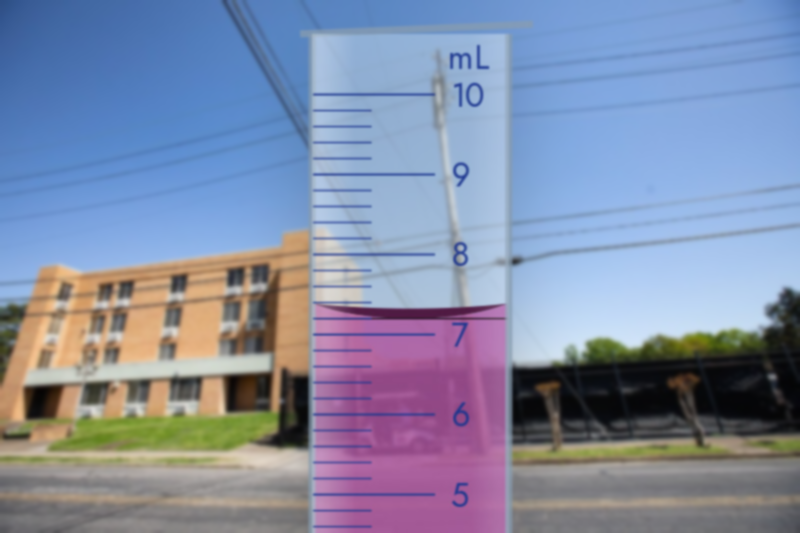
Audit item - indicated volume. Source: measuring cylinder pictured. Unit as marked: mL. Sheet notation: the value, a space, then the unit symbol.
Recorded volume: 7.2 mL
